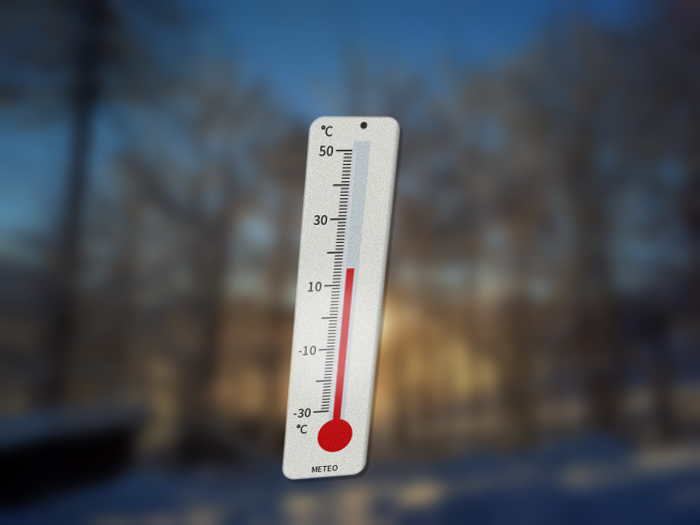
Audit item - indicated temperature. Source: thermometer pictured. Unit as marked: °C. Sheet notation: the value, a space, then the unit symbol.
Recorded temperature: 15 °C
